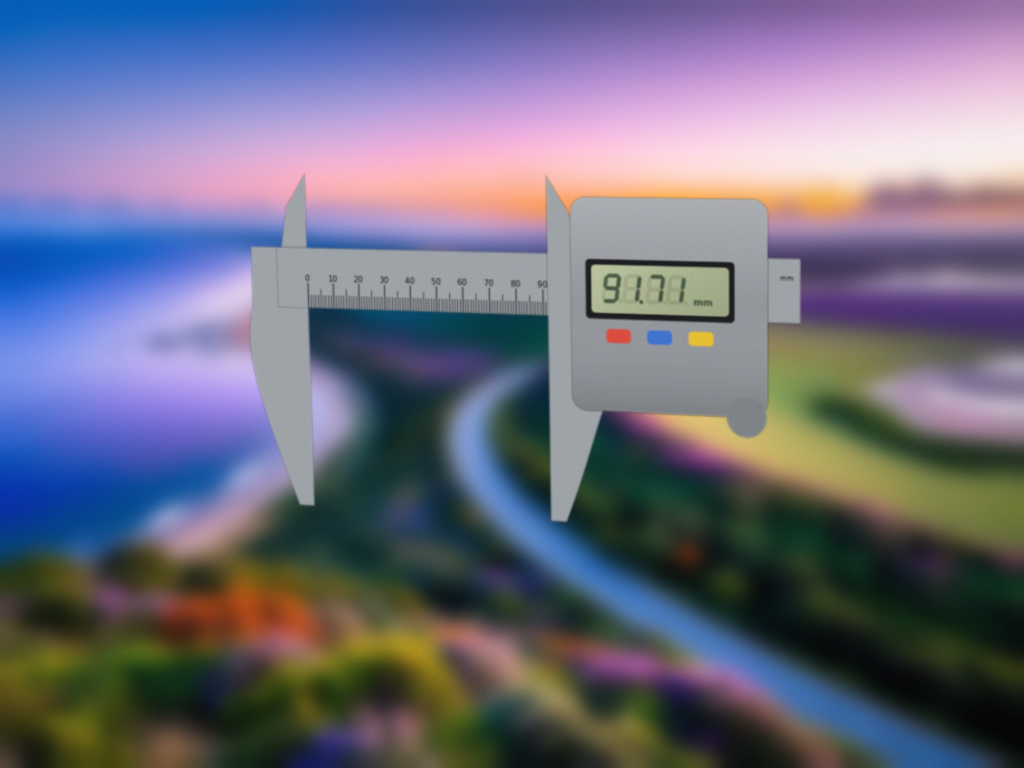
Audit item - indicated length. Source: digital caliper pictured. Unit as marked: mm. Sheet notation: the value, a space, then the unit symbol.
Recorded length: 91.71 mm
